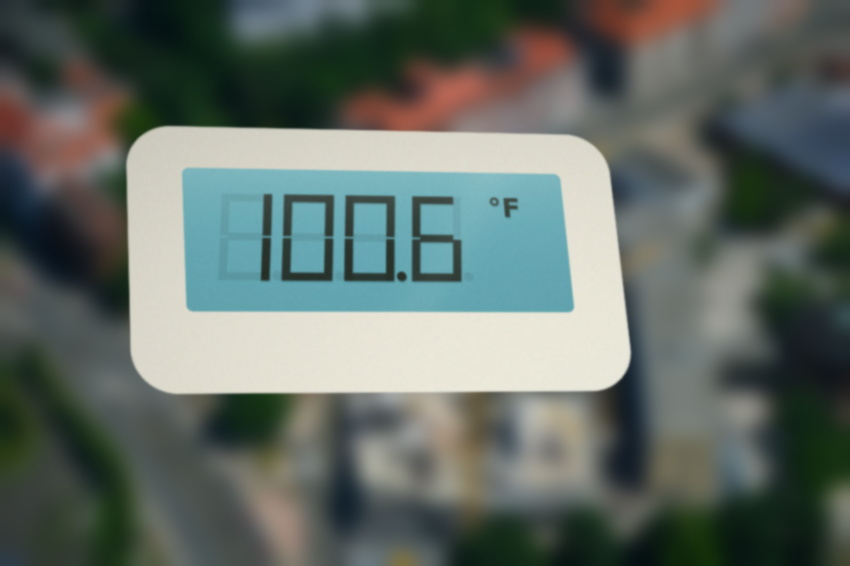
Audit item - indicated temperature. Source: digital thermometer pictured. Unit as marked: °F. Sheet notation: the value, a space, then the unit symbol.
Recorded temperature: 100.6 °F
